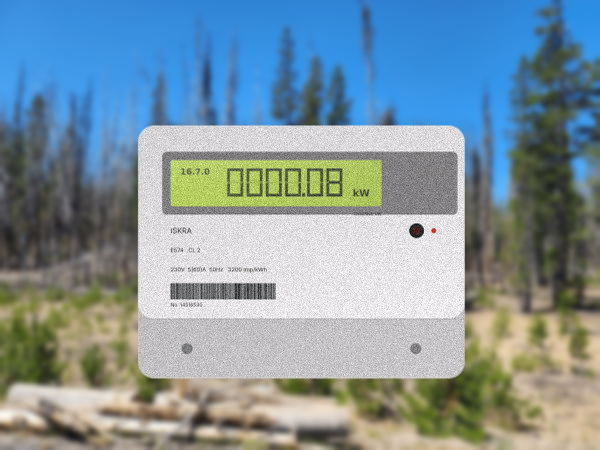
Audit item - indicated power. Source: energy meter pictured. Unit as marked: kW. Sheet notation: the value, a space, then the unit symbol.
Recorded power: 0.08 kW
